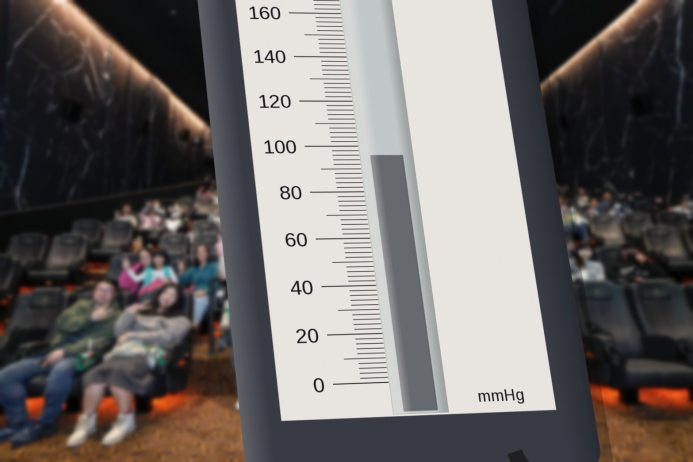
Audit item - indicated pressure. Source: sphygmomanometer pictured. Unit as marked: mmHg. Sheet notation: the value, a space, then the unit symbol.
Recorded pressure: 96 mmHg
